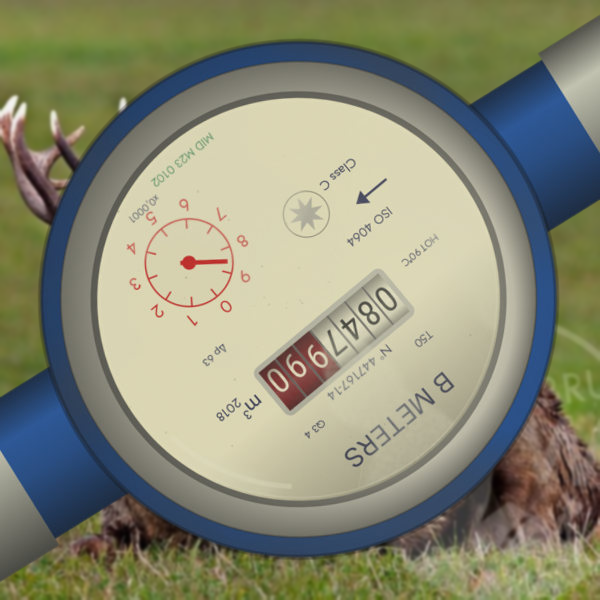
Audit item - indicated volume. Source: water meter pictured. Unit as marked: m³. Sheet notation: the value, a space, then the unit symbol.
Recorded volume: 847.9898 m³
